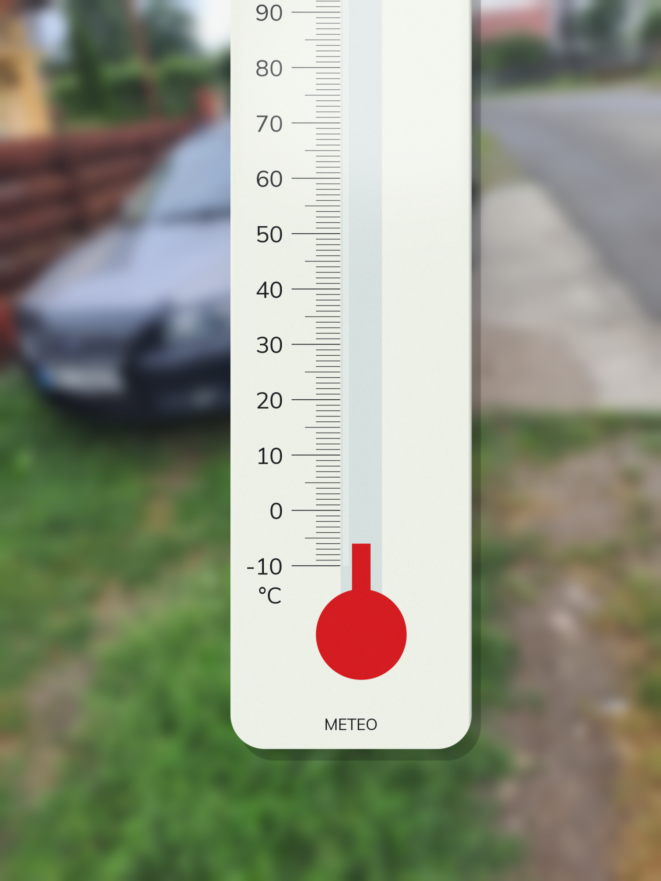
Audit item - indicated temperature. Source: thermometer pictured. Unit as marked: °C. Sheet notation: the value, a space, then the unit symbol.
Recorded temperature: -6 °C
